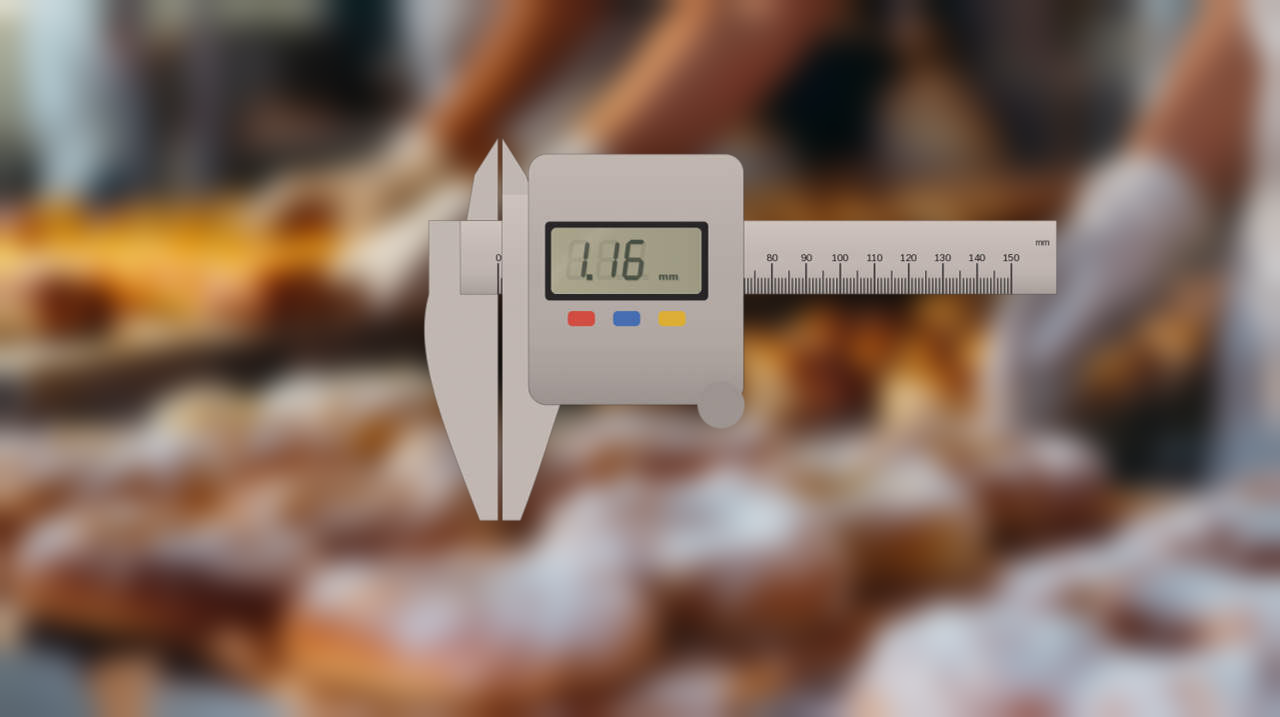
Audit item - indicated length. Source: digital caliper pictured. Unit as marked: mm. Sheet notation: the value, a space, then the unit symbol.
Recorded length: 1.16 mm
